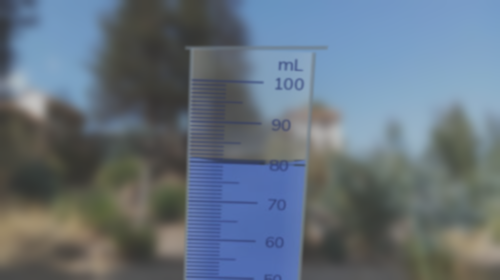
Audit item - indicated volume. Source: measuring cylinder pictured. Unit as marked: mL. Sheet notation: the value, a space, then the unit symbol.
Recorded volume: 80 mL
